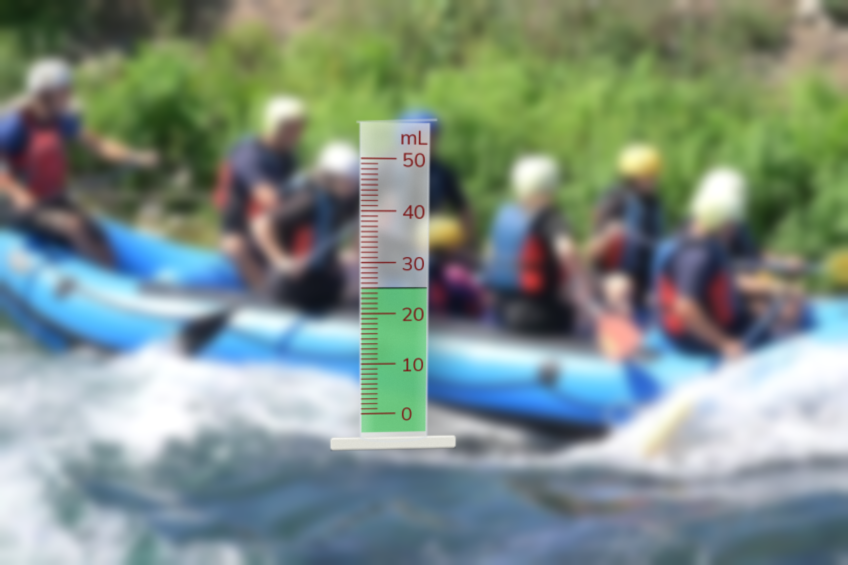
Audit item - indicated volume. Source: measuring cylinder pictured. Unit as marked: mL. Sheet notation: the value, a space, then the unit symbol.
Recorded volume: 25 mL
